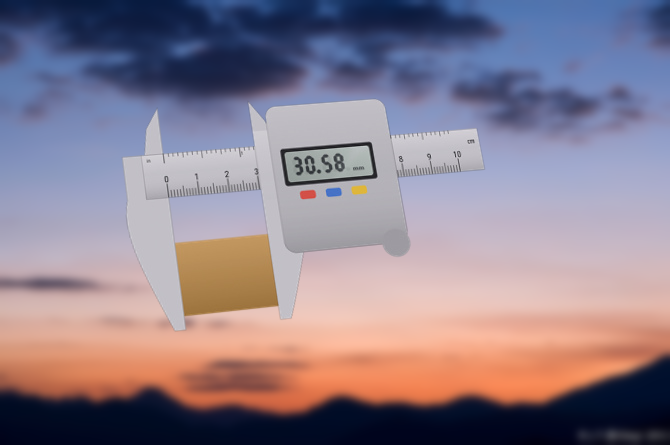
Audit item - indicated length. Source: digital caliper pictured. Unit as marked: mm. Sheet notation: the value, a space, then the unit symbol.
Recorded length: 30.58 mm
